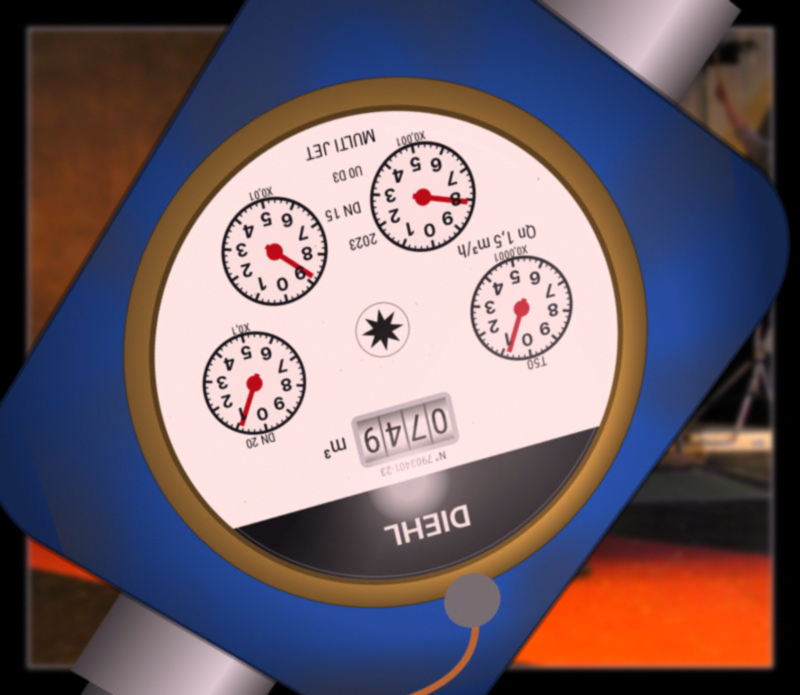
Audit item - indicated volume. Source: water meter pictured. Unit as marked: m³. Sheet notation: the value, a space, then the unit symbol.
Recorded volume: 749.0880 m³
